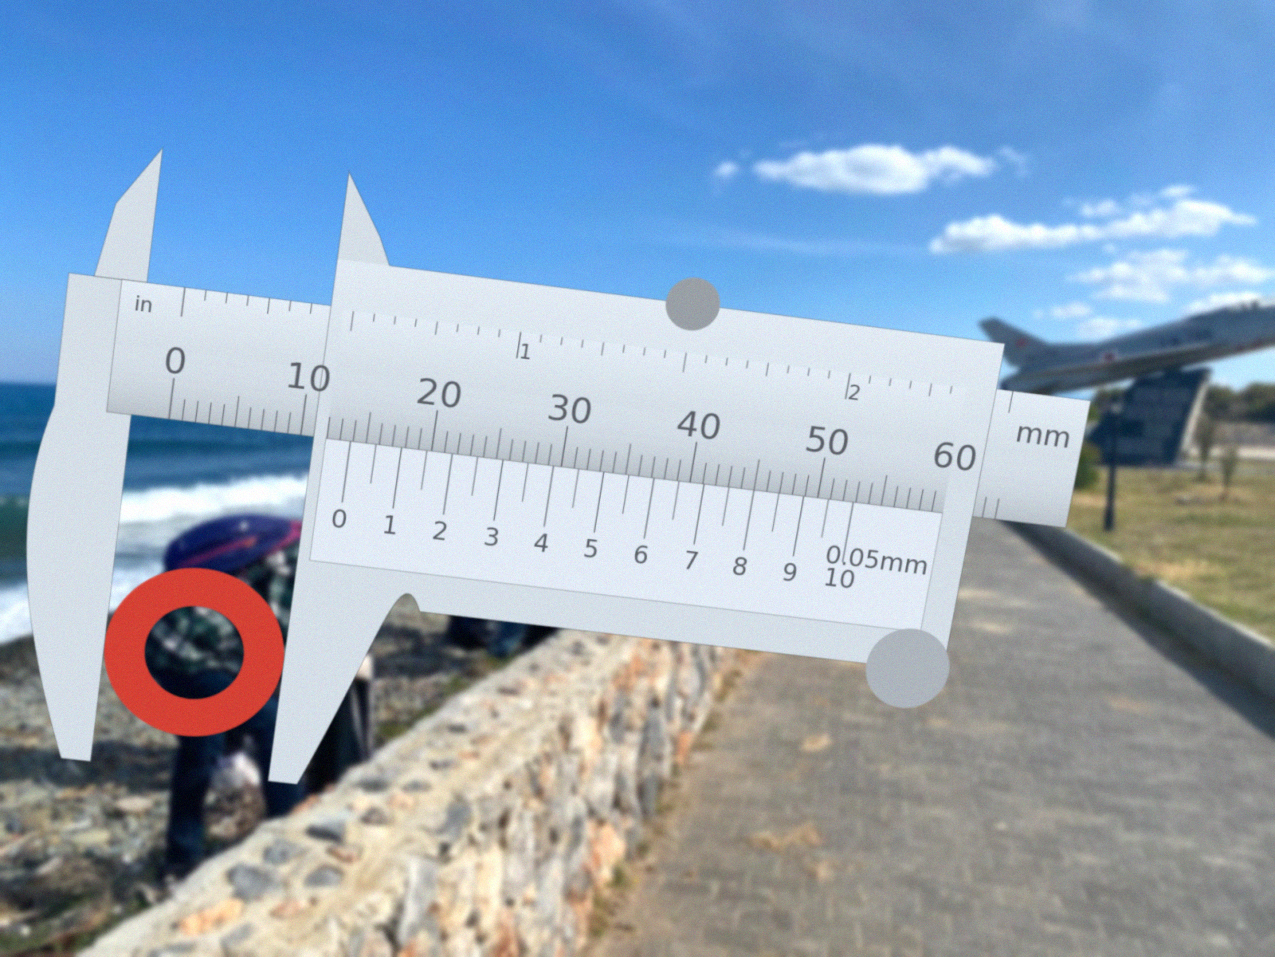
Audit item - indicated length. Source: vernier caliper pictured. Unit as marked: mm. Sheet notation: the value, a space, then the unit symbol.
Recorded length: 13.8 mm
